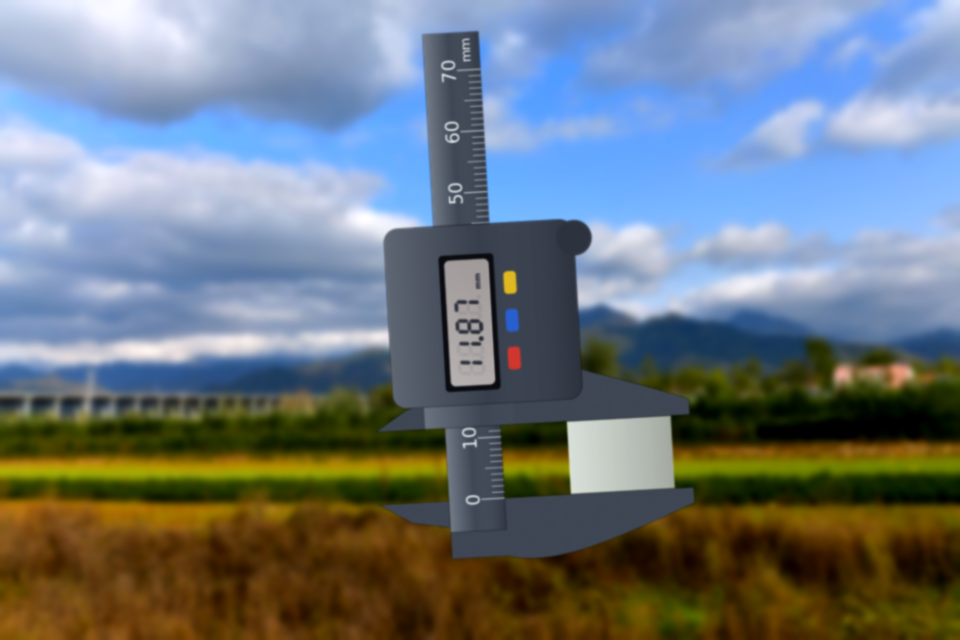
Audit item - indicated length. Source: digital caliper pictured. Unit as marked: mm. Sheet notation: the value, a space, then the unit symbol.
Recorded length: 11.87 mm
